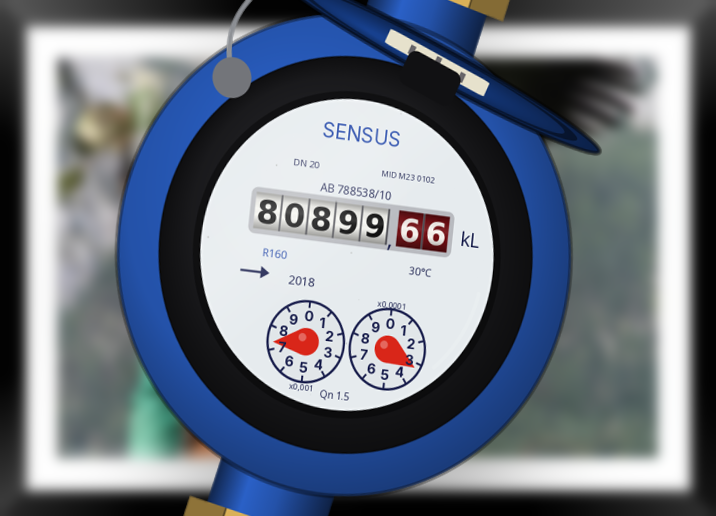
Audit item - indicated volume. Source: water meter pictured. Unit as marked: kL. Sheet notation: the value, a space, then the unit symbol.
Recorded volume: 80899.6673 kL
